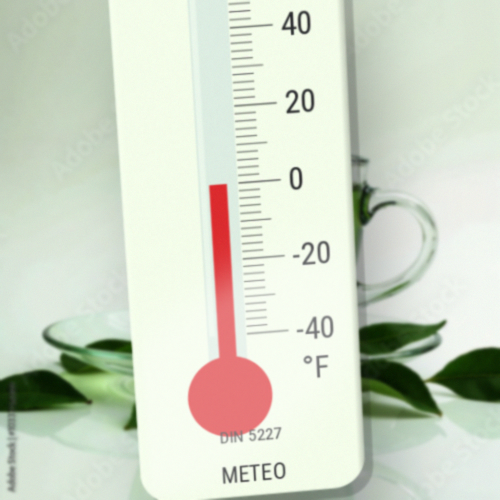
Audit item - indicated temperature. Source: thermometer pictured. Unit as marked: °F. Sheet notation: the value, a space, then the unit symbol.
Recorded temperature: 0 °F
